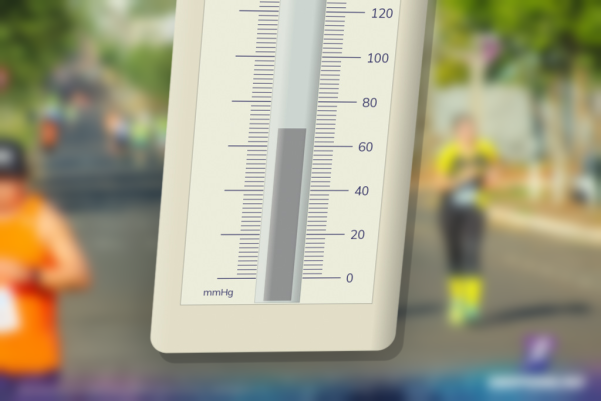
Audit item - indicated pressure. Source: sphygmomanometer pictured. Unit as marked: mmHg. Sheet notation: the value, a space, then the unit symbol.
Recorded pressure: 68 mmHg
